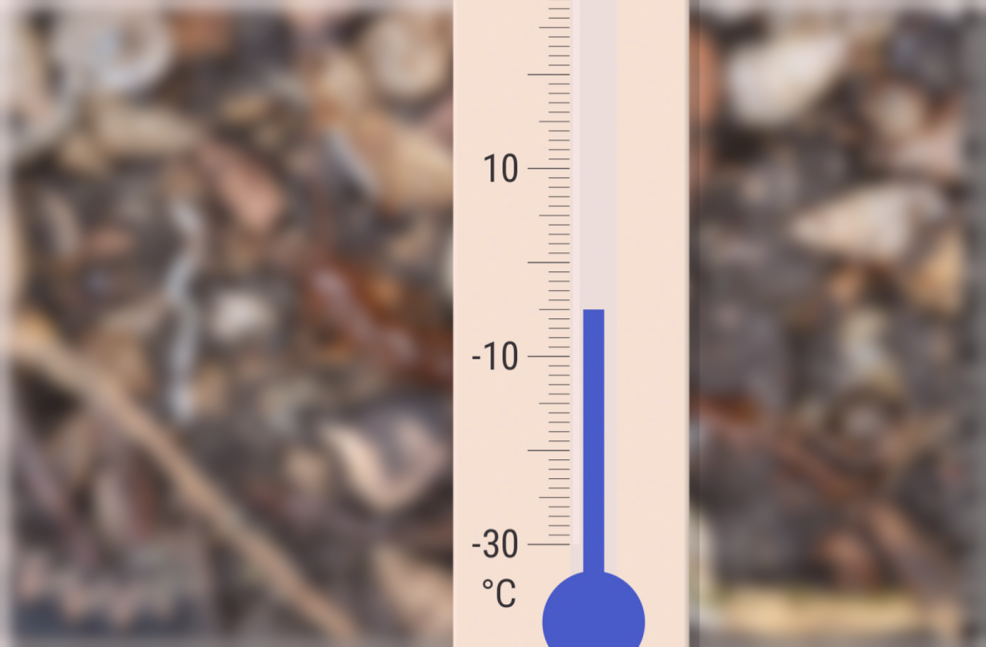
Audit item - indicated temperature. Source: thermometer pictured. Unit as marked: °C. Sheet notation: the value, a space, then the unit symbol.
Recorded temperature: -5 °C
